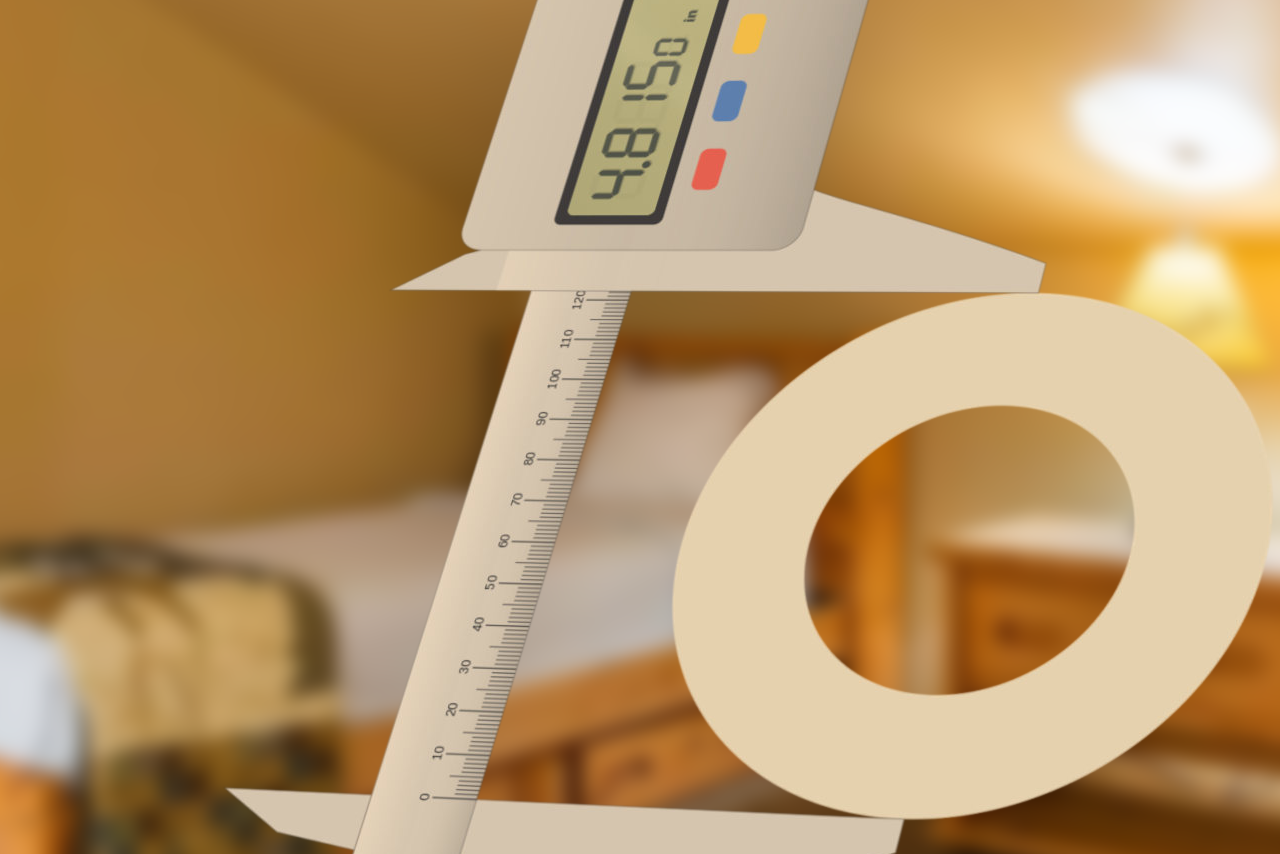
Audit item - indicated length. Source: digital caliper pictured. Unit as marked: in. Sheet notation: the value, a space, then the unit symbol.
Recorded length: 4.8150 in
